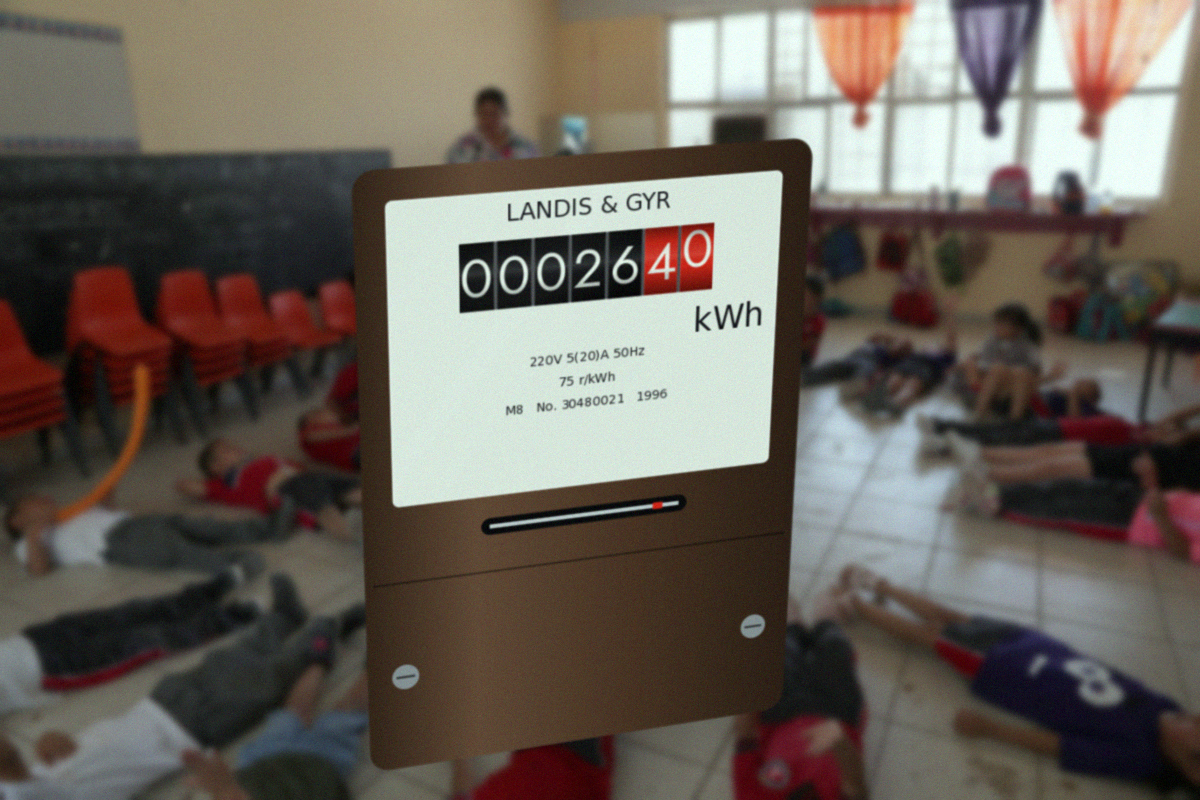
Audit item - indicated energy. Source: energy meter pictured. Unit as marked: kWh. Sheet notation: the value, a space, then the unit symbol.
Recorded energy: 26.40 kWh
